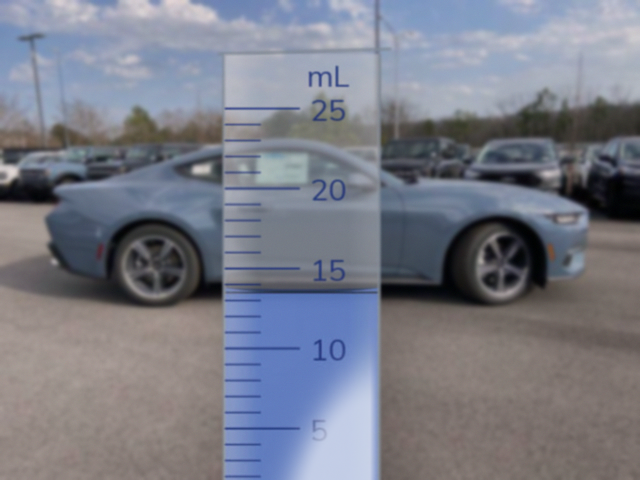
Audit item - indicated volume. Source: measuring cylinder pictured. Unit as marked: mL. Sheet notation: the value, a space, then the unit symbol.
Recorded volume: 13.5 mL
